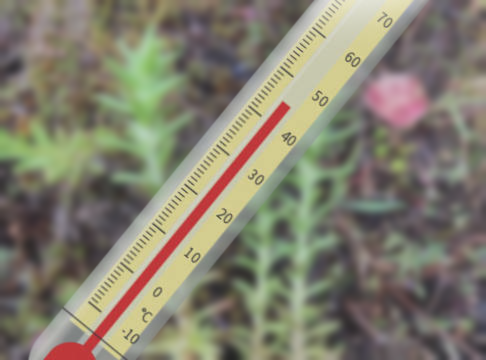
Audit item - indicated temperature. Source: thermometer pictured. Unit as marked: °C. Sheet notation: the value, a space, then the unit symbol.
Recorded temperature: 45 °C
